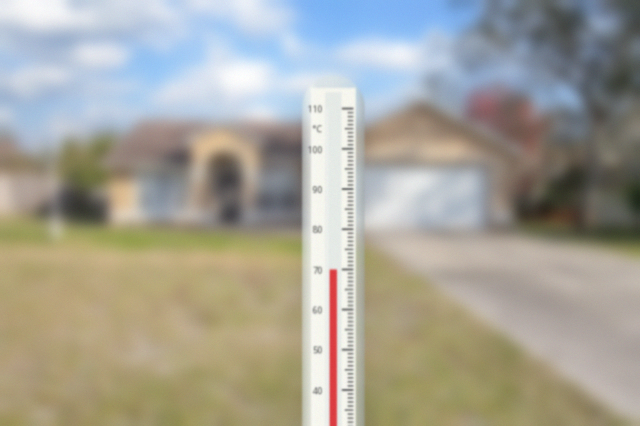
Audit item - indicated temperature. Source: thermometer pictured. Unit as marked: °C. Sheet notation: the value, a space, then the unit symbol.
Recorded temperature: 70 °C
